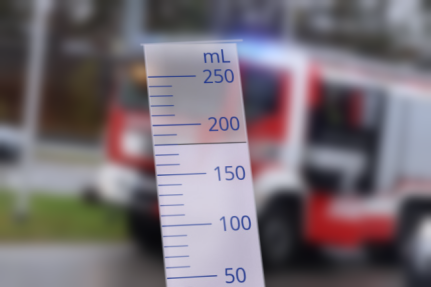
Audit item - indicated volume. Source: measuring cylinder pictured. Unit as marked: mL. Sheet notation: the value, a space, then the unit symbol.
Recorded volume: 180 mL
